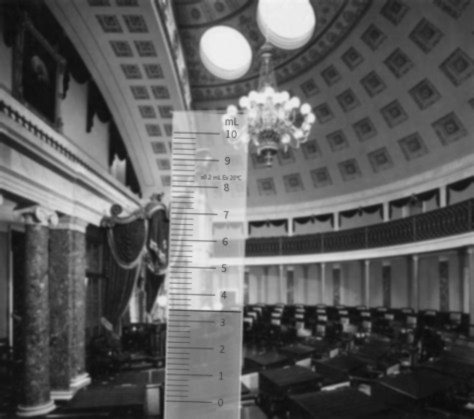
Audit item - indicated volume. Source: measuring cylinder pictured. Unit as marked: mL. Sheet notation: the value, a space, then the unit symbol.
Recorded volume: 3.4 mL
